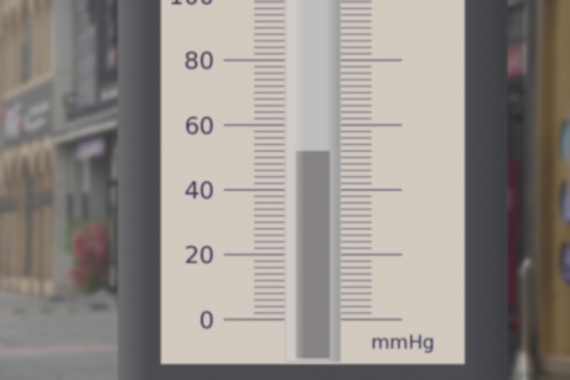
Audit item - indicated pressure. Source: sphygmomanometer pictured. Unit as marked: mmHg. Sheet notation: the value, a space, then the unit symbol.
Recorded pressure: 52 mmHg
